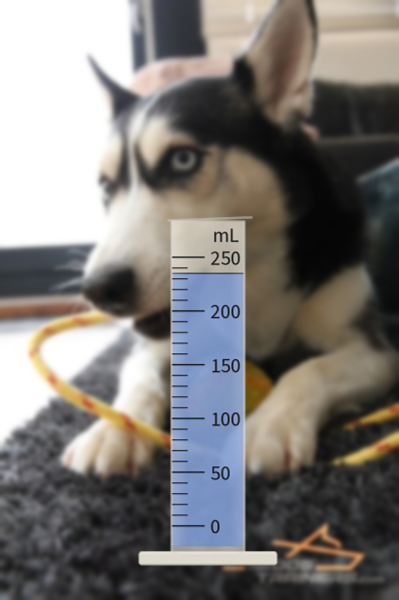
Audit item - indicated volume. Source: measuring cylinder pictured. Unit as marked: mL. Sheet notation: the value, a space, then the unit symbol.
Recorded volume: 235 mL
